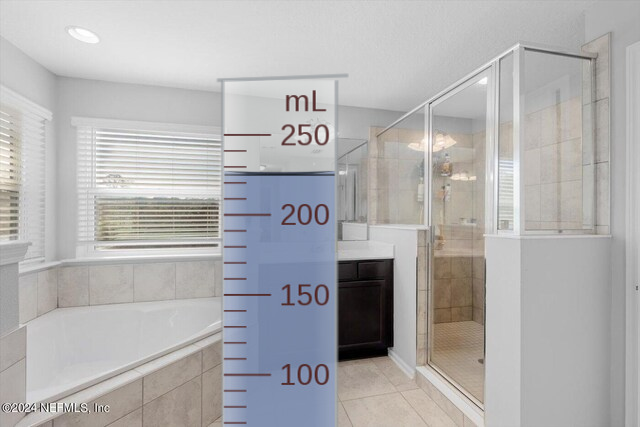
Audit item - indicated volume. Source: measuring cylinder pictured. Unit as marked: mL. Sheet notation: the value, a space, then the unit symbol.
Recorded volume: 225 mL
